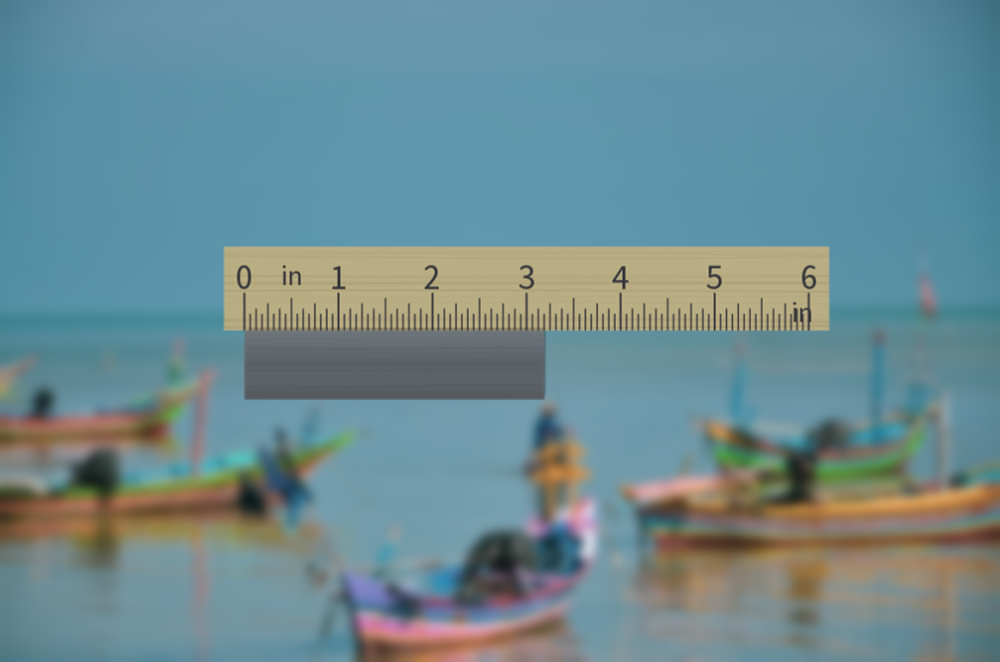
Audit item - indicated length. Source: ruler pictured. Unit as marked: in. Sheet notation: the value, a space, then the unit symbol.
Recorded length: 3.1875 in
